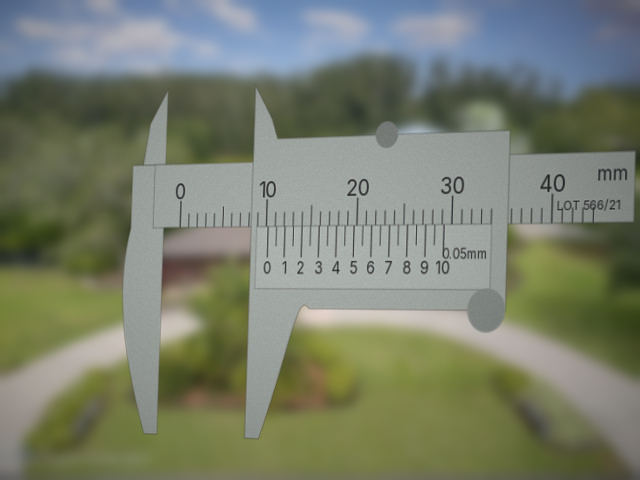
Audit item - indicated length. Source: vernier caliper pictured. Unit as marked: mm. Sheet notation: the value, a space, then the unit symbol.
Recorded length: 10.2 mm
